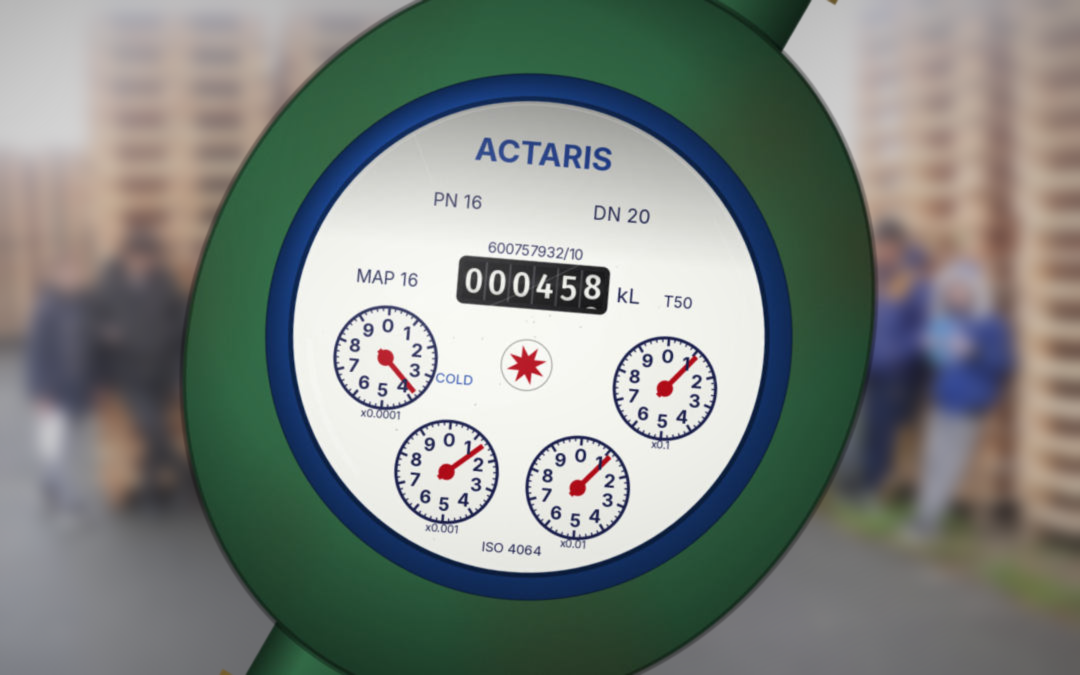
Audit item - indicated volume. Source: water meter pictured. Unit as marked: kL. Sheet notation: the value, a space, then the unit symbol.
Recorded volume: 458.1113 kL
